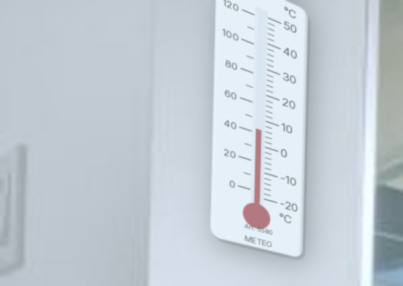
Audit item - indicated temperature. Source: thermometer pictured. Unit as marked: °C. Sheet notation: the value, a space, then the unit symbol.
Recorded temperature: 6 °C
